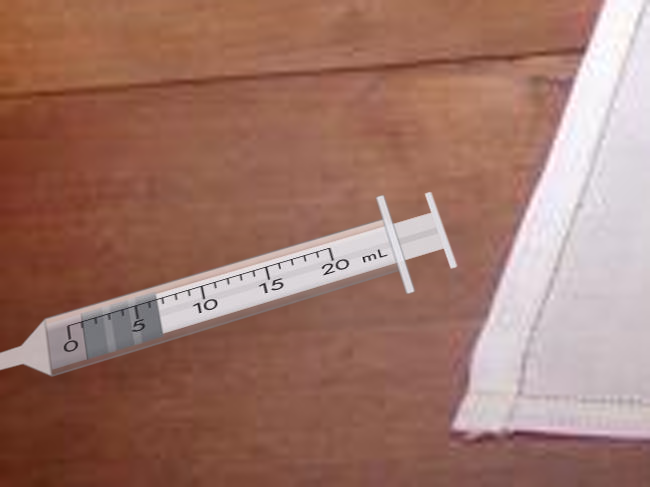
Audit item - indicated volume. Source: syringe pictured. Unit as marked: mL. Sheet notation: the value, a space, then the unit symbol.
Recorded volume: 1 mL
